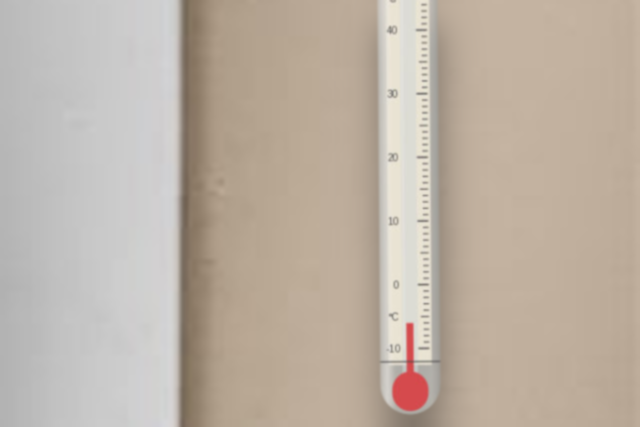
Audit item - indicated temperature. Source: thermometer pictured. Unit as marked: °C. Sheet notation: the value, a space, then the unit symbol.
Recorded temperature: -6 °C
